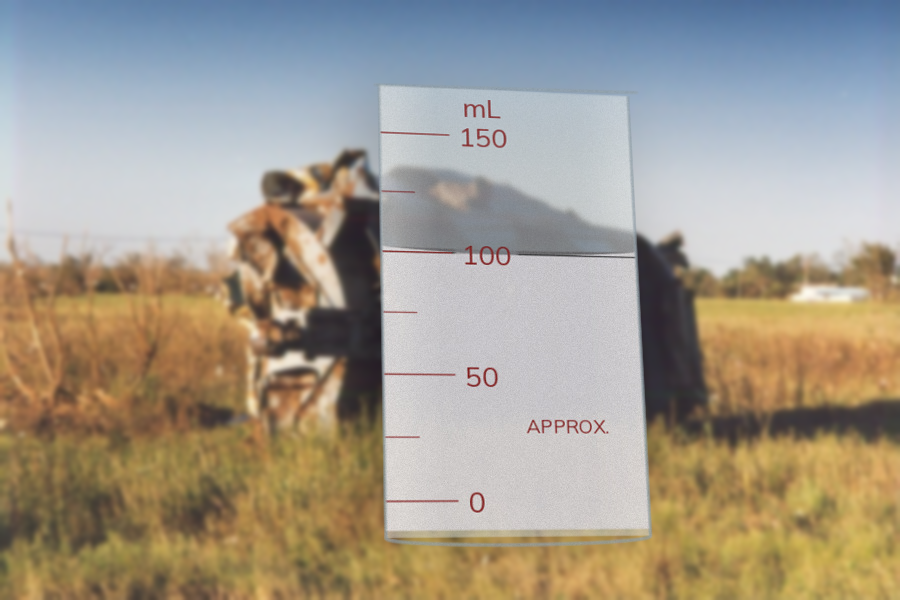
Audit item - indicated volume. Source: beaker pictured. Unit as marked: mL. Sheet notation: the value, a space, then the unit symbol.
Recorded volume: 100 mL
